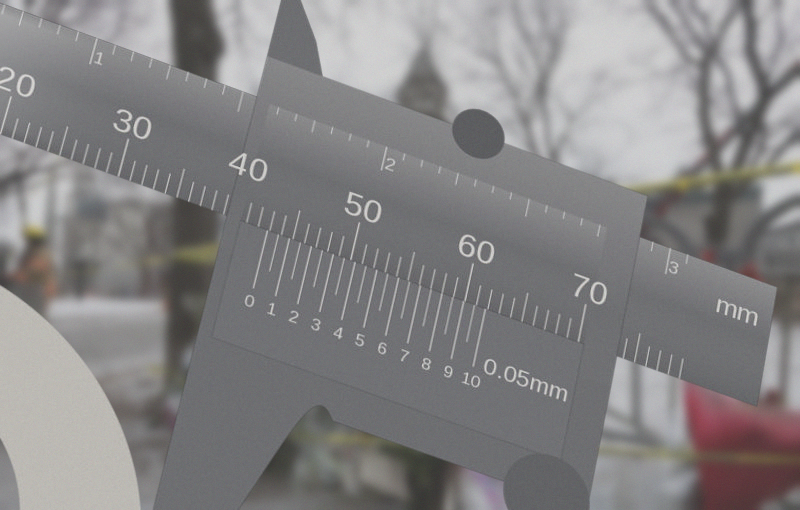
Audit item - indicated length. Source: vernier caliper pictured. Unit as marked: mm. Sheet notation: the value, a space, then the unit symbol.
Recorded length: 42.8 mm
